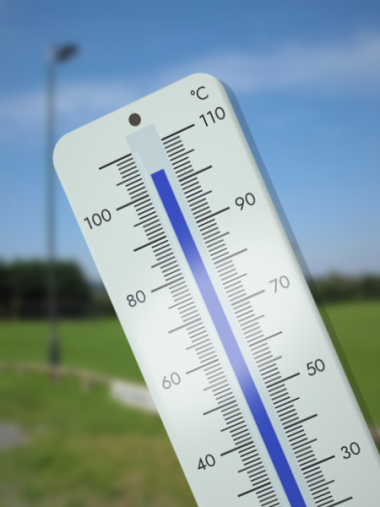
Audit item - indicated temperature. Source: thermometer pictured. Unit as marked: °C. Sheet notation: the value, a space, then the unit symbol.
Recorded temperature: 104 °C
